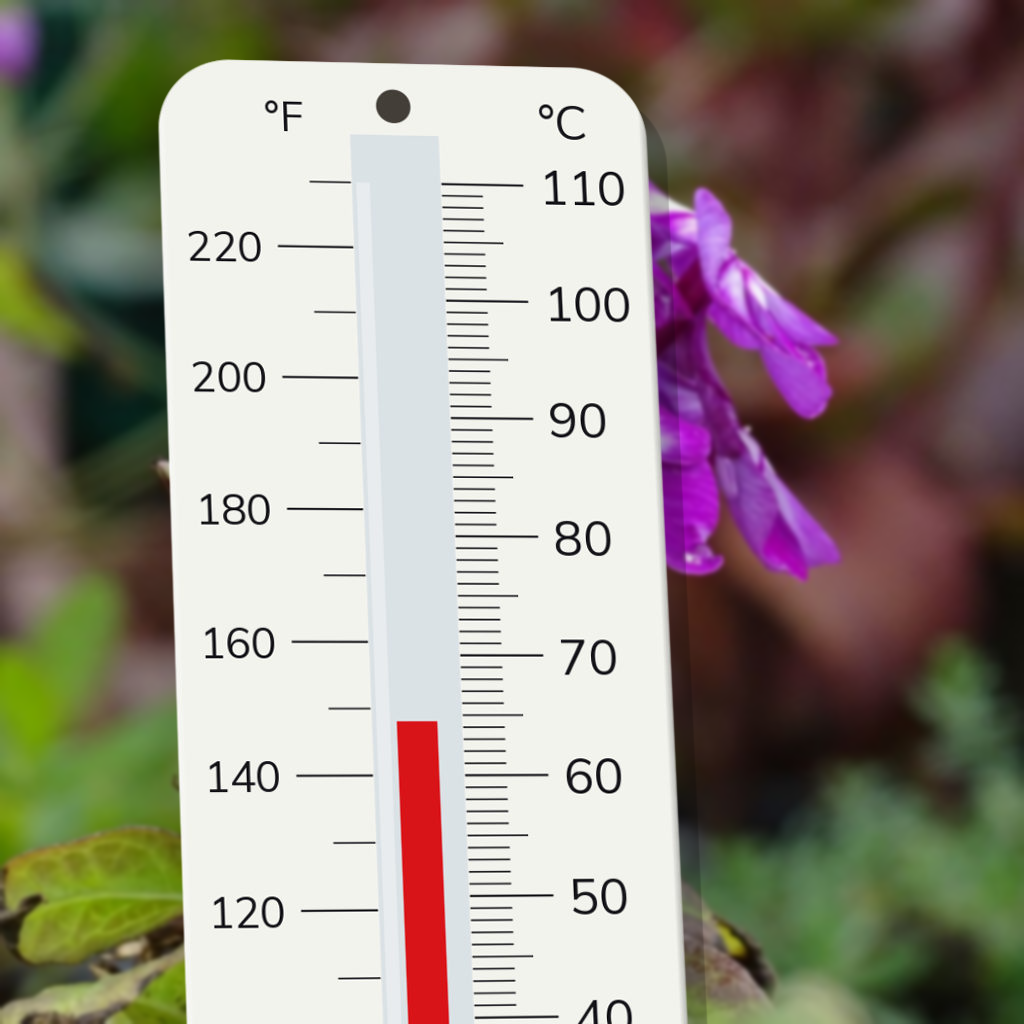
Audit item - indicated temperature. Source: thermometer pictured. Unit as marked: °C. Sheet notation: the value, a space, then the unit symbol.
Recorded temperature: 64.5 °C
